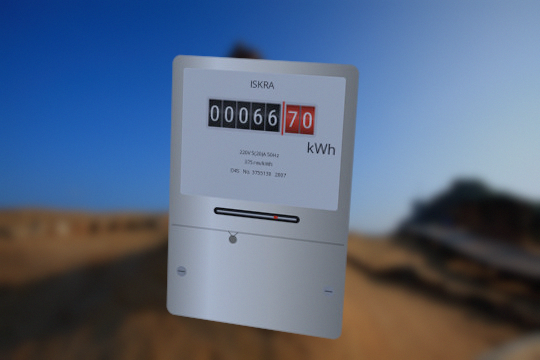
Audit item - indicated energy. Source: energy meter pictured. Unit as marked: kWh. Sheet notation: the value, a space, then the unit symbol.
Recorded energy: 66.70 kWh
